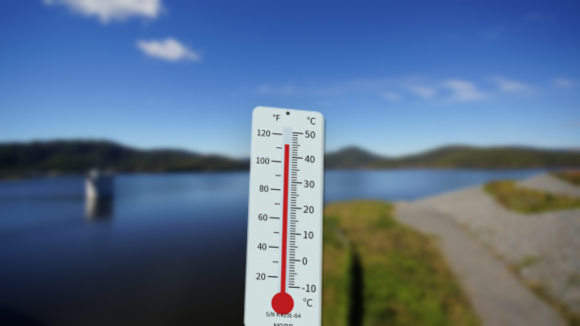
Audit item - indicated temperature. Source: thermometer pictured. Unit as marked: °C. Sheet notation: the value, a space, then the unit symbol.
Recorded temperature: 45 °C
